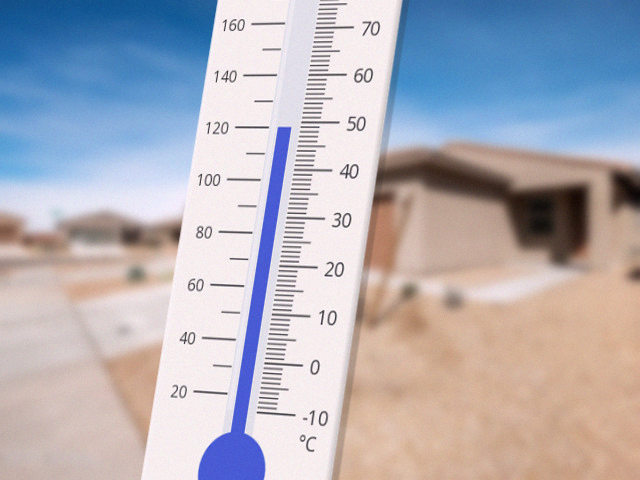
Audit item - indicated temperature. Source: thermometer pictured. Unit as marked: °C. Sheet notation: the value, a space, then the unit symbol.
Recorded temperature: 49 °C
